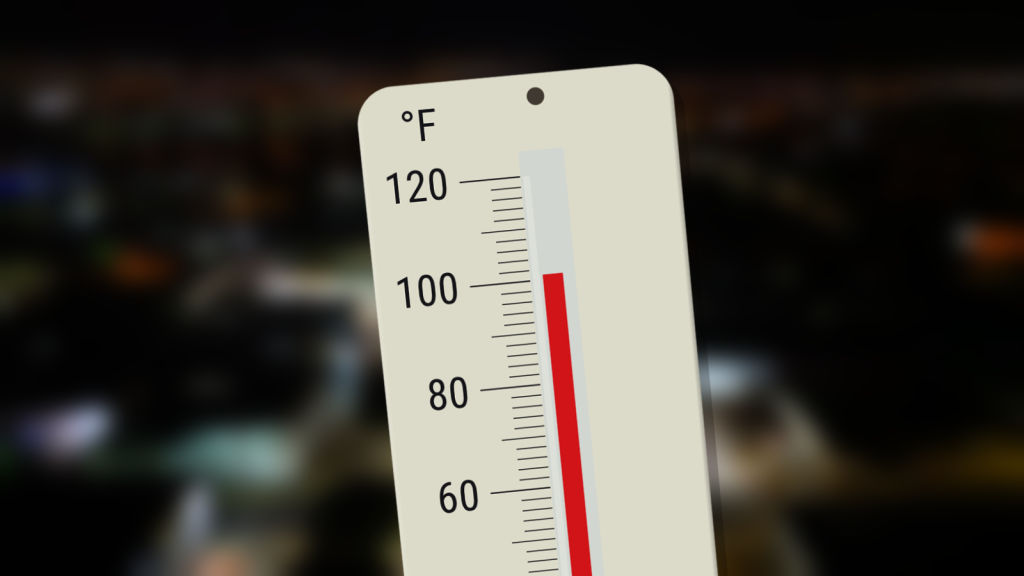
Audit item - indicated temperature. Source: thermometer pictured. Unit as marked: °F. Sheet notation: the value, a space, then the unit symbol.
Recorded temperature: 101 °F
